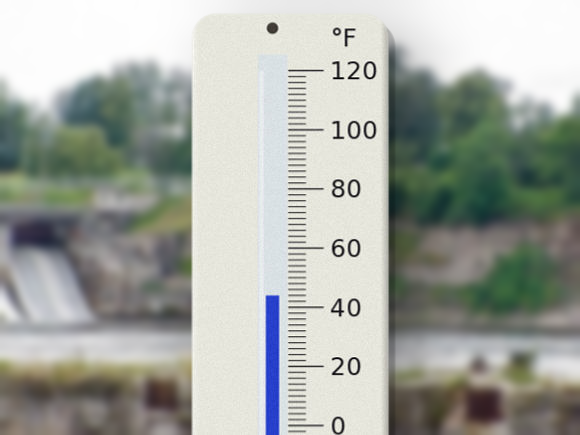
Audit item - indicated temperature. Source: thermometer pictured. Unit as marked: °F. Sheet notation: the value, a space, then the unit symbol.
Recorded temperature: 44 °F
